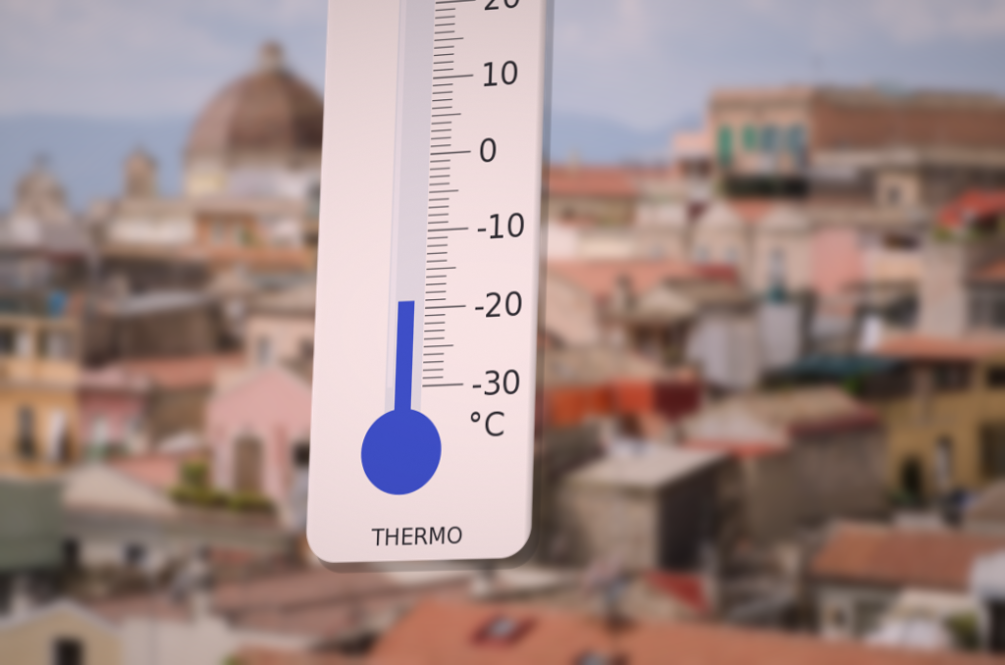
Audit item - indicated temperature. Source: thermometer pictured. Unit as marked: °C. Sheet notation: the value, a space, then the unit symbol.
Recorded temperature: -19 °C
